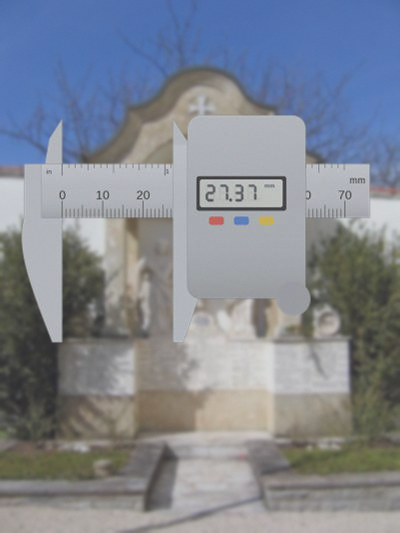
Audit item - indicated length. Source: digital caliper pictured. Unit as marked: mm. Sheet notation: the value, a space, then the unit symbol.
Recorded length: 27.37 mm
